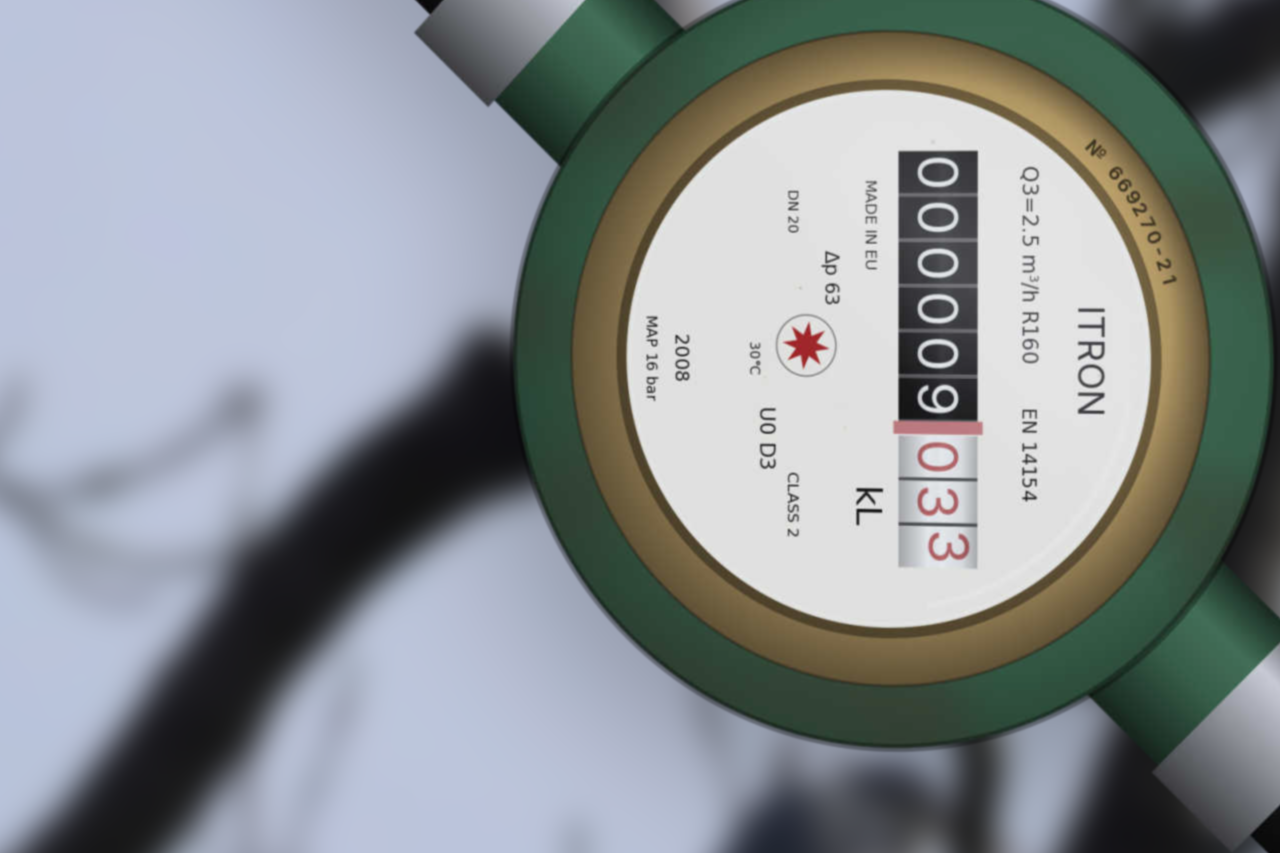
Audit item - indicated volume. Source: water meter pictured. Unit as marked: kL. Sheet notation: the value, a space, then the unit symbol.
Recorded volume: 9.033 kL
